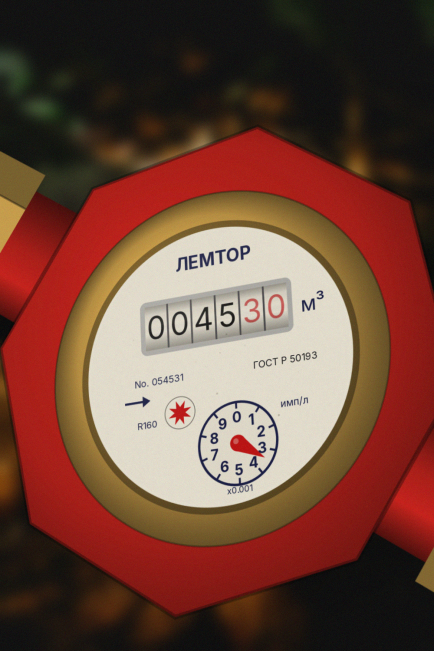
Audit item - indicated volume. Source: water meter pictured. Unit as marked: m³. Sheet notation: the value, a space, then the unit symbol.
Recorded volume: 45.303 m³
